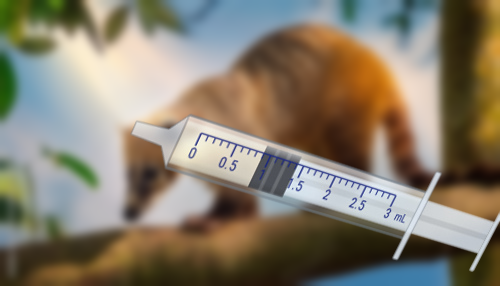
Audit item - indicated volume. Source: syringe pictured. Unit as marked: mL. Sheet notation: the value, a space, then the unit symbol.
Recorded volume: 0.9 mL
